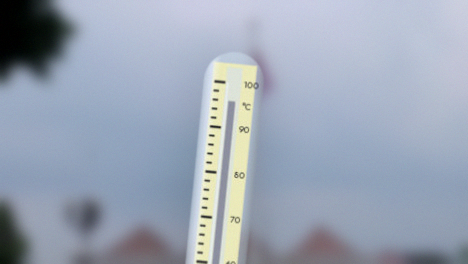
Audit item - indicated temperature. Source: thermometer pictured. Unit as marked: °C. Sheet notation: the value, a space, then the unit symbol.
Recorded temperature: 96 °C
